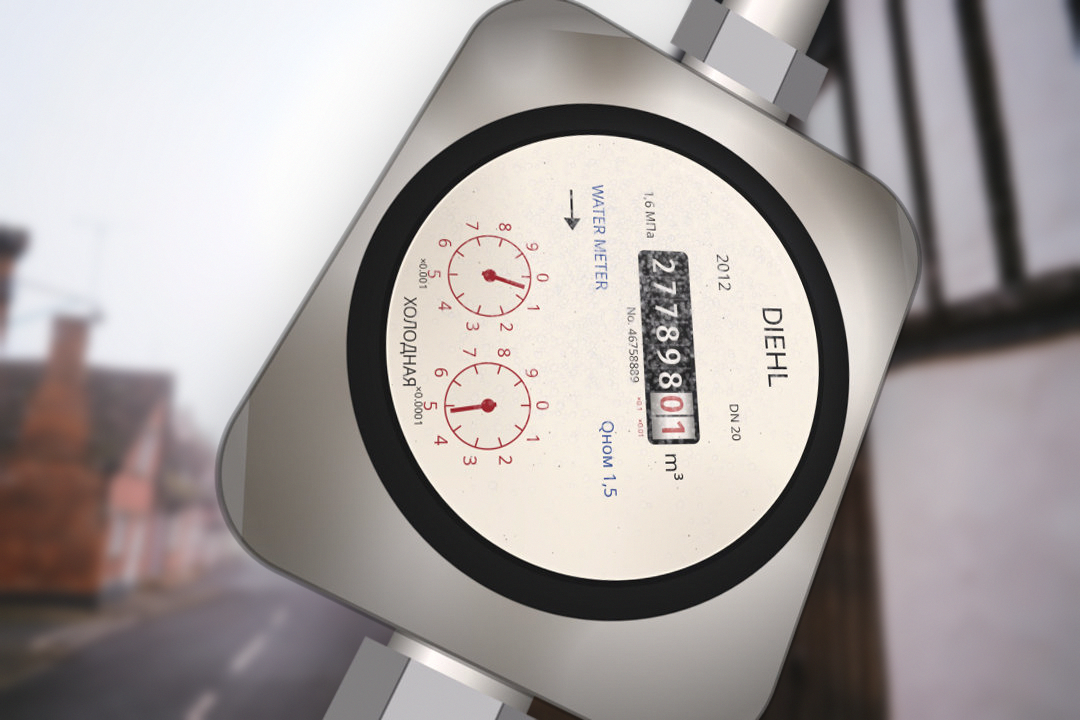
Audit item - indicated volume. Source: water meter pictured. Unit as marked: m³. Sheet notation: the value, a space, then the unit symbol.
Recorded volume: 277898.0104 m³
